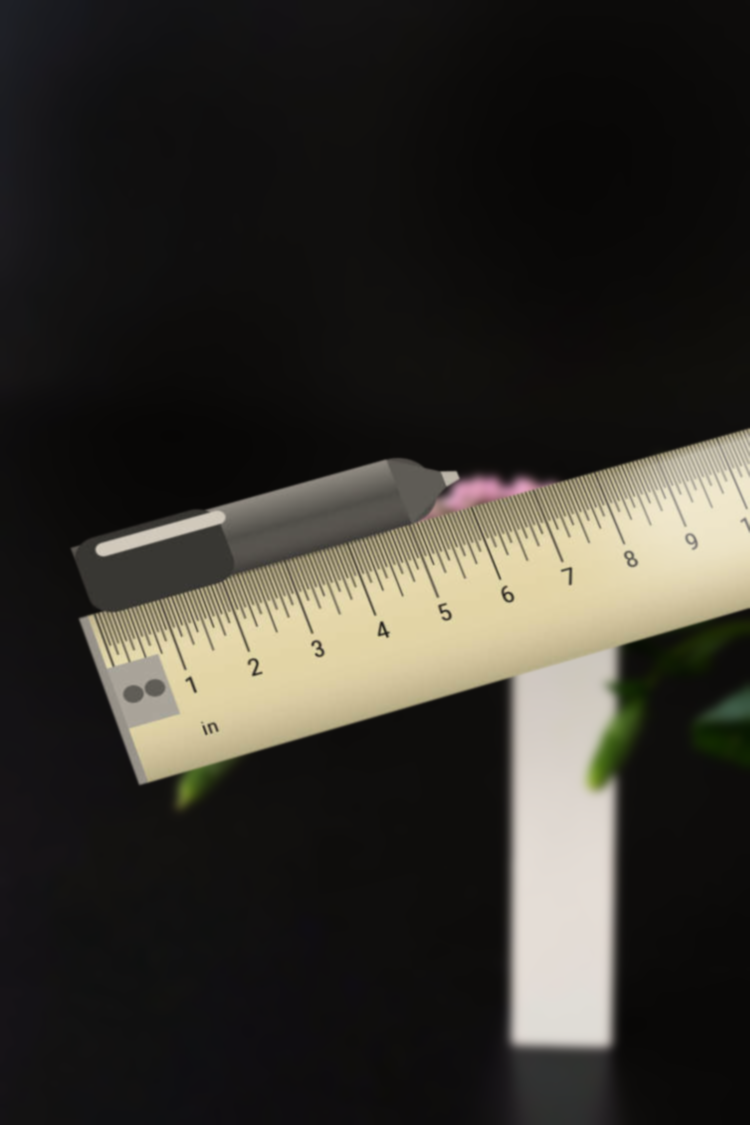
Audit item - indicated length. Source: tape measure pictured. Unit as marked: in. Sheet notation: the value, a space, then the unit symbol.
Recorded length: 6 in
